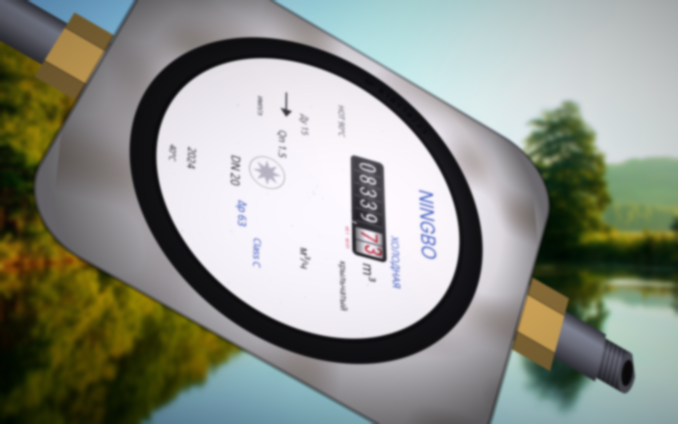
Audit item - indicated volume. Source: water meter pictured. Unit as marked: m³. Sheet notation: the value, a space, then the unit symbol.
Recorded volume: 8339.73 m³
